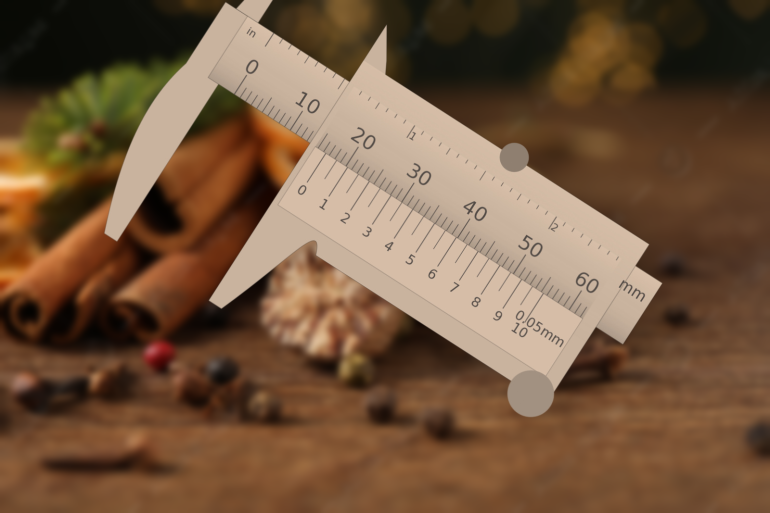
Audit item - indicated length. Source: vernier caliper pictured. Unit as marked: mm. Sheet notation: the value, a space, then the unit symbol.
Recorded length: 16.4 mm
